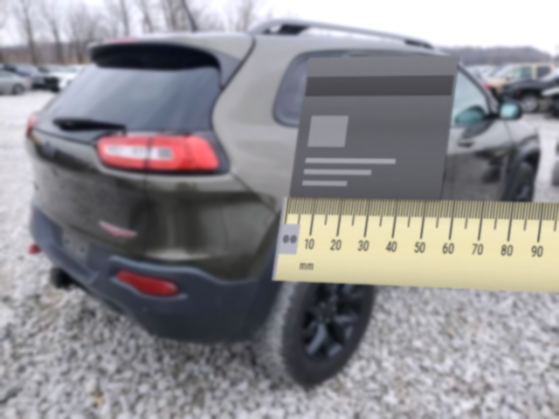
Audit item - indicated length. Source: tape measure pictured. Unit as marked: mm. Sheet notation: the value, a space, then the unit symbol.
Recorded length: 55 mm
